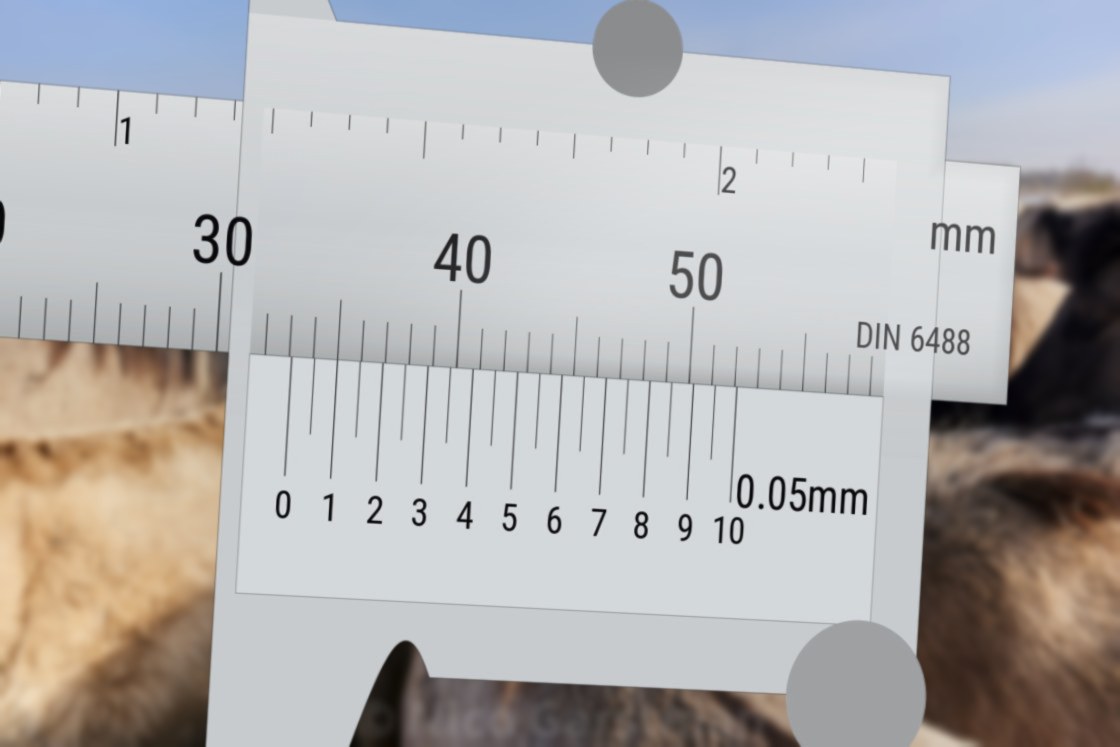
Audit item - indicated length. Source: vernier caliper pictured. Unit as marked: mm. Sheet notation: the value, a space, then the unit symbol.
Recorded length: 33.1 mm
